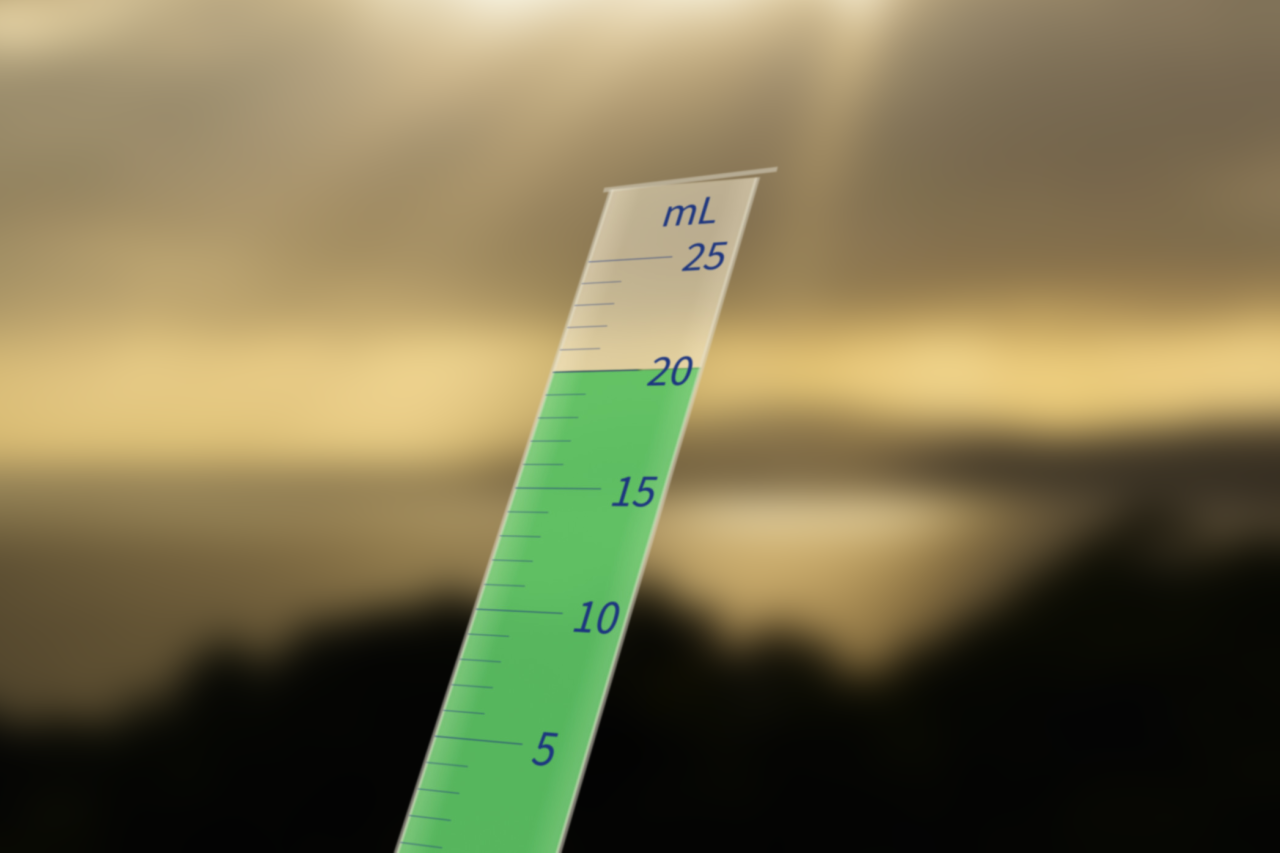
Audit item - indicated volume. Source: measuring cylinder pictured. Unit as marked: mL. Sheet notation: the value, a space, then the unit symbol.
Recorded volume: 20 mL
